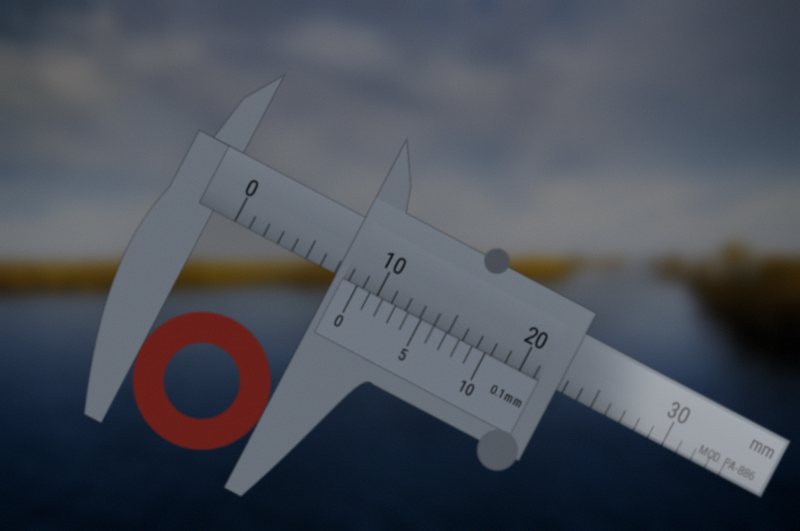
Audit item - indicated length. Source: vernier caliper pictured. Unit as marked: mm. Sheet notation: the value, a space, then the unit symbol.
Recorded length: 8.6 mm
